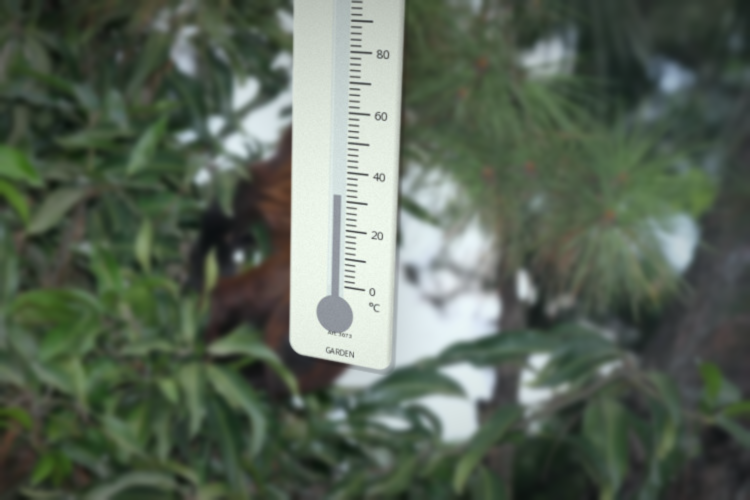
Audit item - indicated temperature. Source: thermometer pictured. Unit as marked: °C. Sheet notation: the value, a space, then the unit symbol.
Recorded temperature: 32 °C
